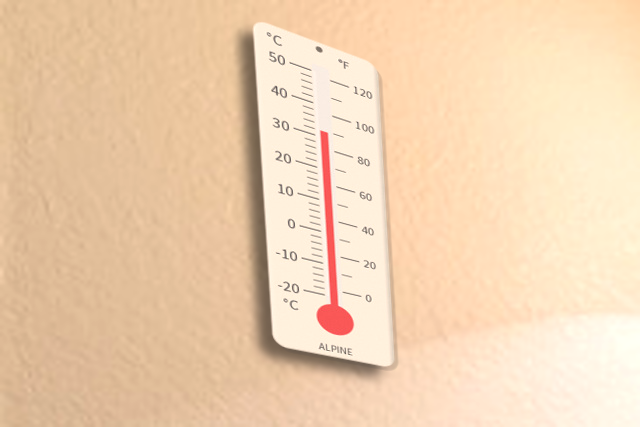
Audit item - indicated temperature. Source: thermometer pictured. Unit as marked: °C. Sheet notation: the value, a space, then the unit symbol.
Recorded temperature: 32 °C
